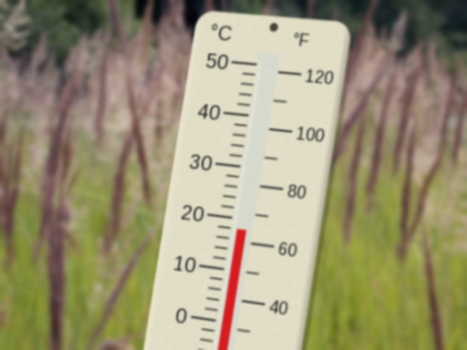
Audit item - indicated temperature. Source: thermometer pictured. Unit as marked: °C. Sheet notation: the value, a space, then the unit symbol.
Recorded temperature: 18 °C
